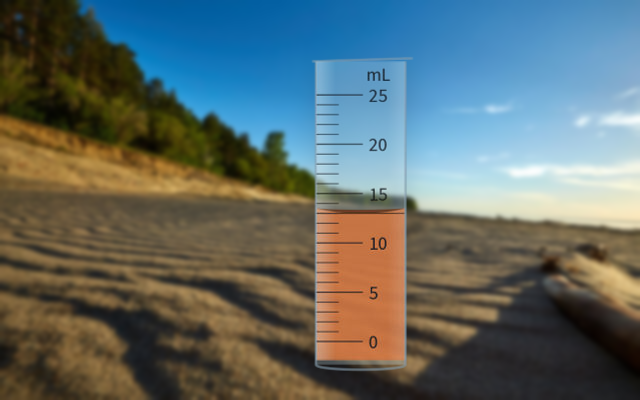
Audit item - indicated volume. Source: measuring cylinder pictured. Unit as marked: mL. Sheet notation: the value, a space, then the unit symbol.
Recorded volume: 13 mL
